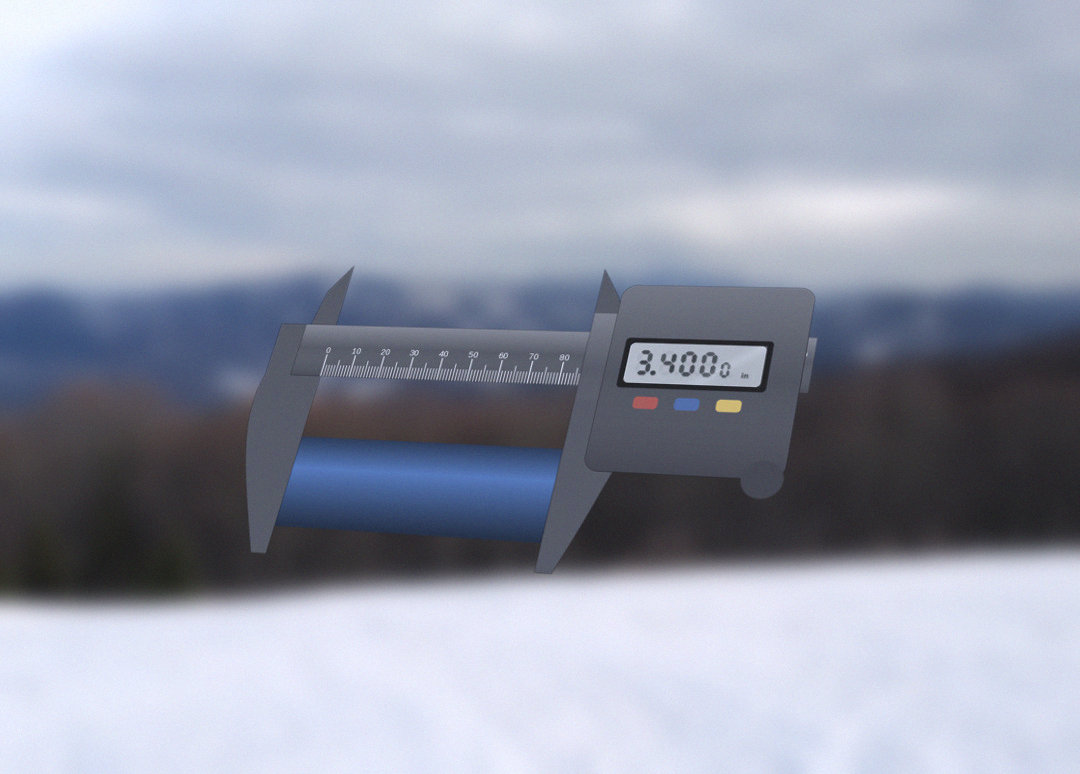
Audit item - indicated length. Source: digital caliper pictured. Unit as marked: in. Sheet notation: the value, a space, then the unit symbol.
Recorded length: 3.4000 in
